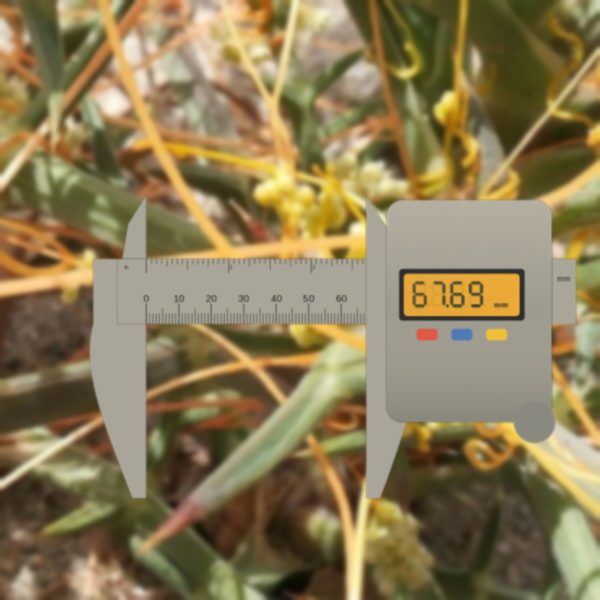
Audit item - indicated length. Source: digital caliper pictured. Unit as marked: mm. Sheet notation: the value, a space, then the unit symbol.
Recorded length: 67.69 mm
